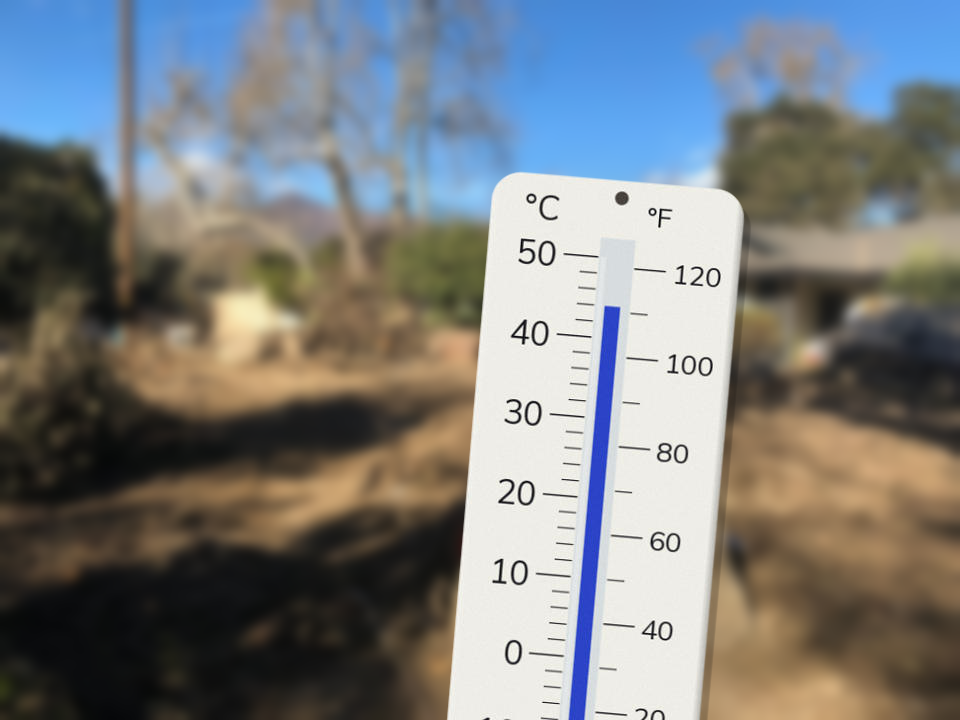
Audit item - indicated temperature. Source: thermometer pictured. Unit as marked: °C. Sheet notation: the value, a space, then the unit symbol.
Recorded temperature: 44 °C
